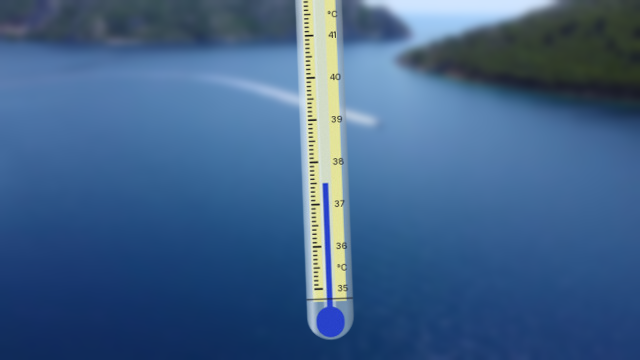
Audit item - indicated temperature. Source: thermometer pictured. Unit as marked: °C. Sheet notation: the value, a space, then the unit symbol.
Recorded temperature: 37.5 °C
